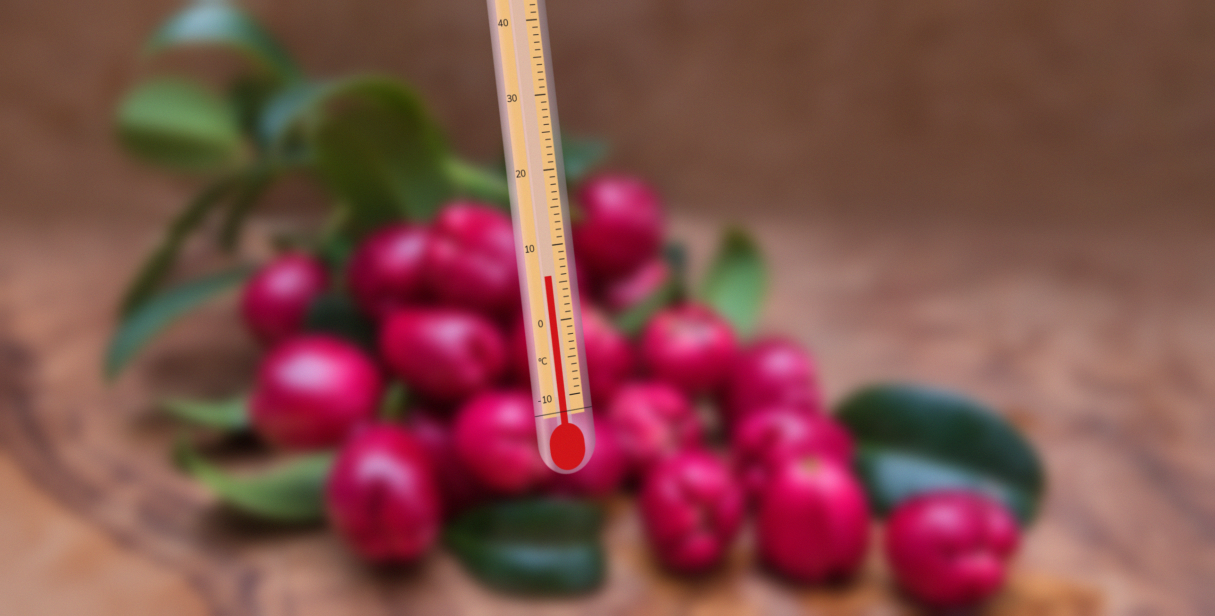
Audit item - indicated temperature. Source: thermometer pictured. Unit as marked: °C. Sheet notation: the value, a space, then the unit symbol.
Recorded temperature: 6 °C
